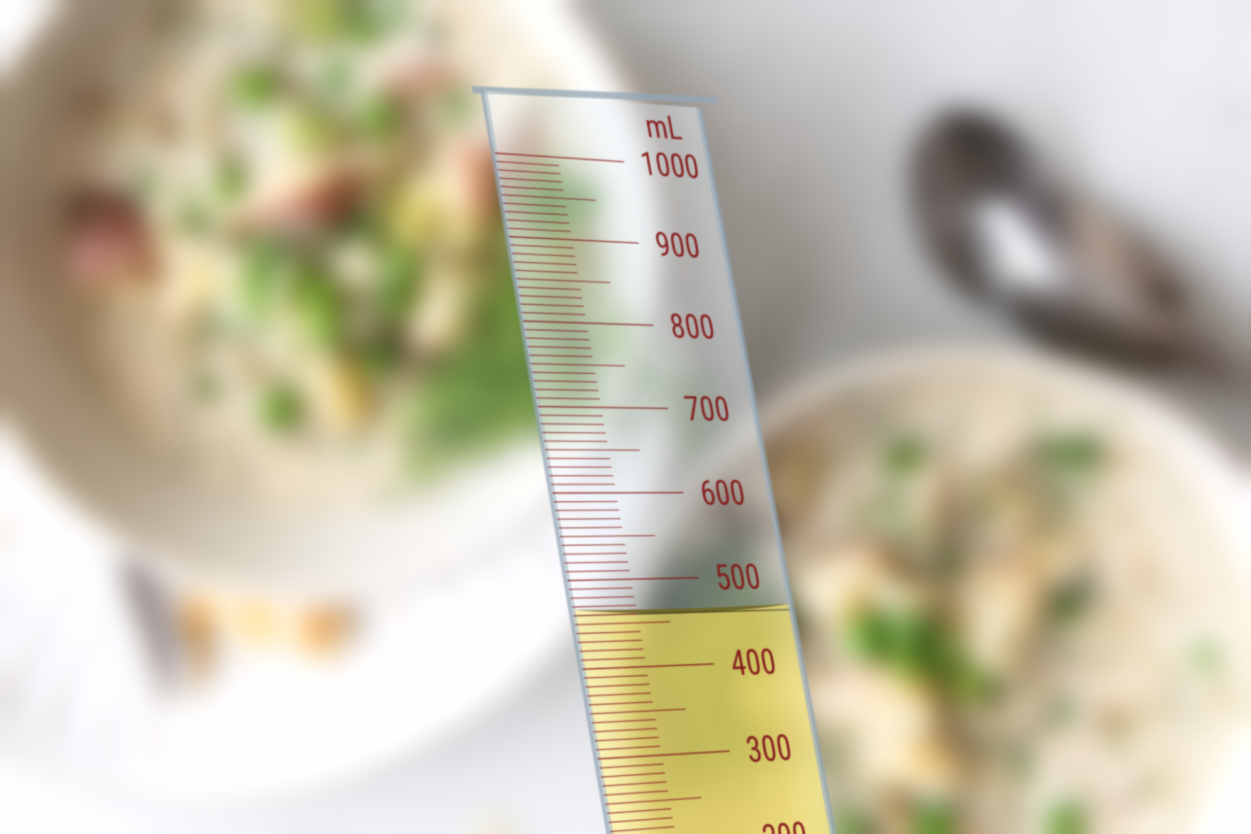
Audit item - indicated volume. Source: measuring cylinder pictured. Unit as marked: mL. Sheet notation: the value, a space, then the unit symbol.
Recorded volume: 460 mL
